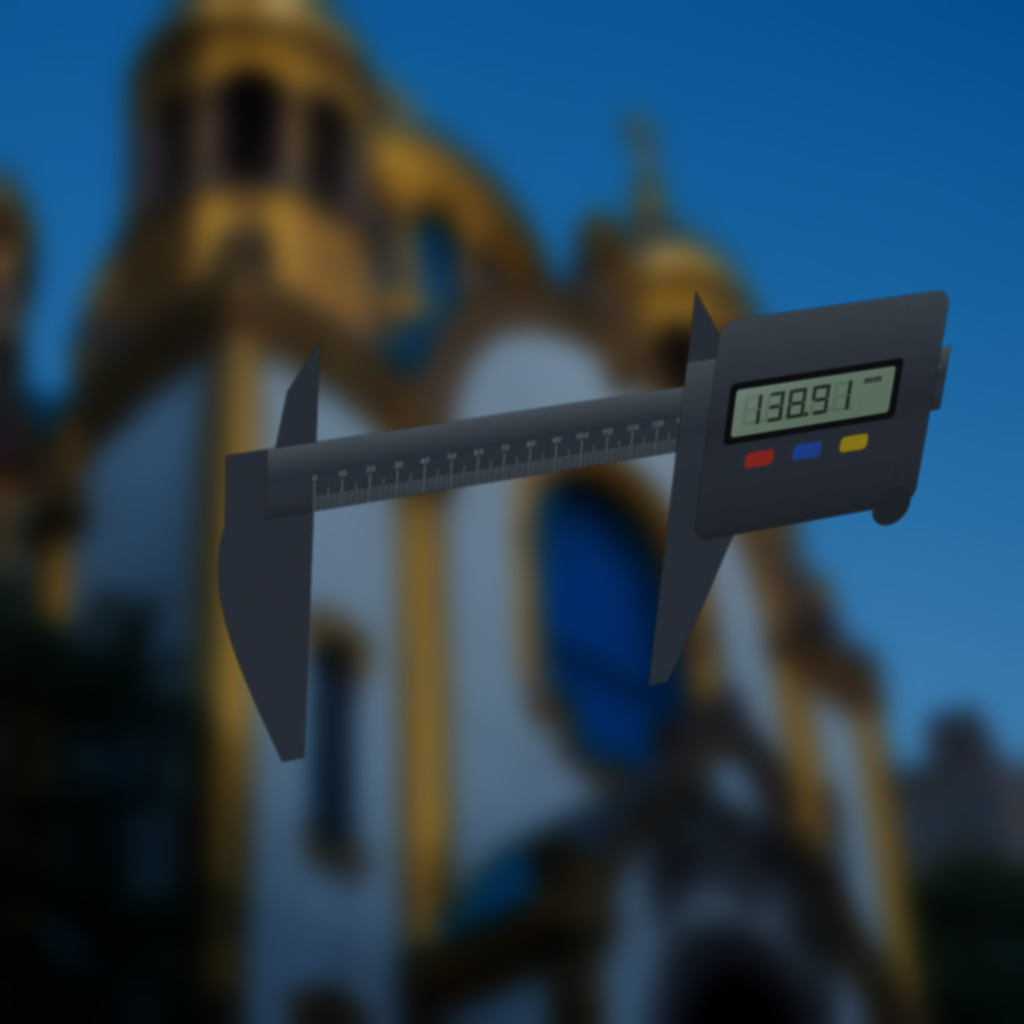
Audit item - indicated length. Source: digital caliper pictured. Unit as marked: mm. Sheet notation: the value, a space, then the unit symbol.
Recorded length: 138.91 mm
